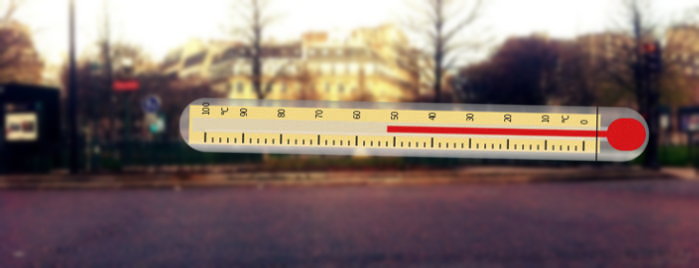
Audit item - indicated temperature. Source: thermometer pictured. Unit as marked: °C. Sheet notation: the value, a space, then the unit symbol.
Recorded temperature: 52 °C
